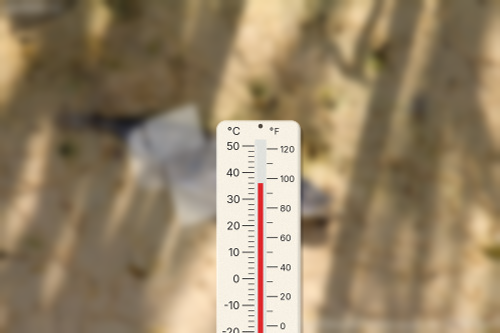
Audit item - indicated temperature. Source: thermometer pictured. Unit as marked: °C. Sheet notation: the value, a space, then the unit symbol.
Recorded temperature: 36 °C
